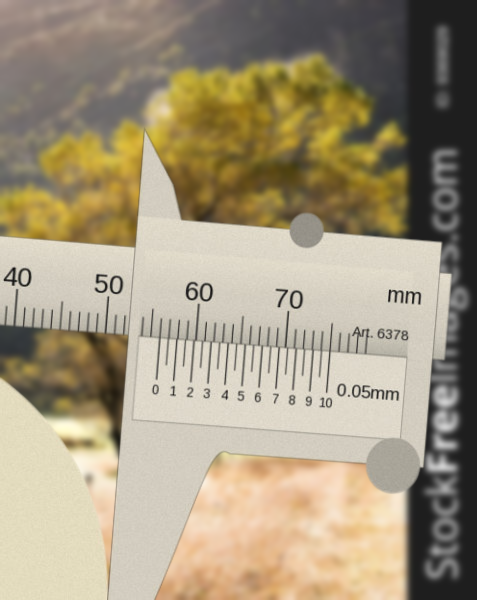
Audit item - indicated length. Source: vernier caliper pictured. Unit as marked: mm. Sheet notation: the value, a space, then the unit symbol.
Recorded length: 56.0 mm
